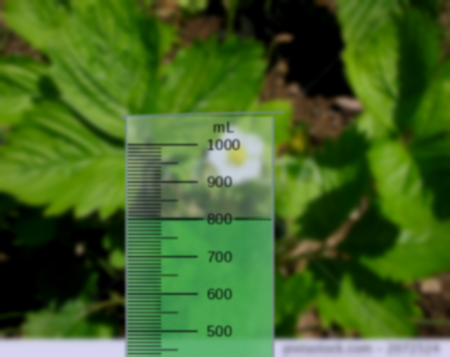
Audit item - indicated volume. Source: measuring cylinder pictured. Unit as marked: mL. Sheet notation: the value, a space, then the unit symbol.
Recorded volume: 800 mL
